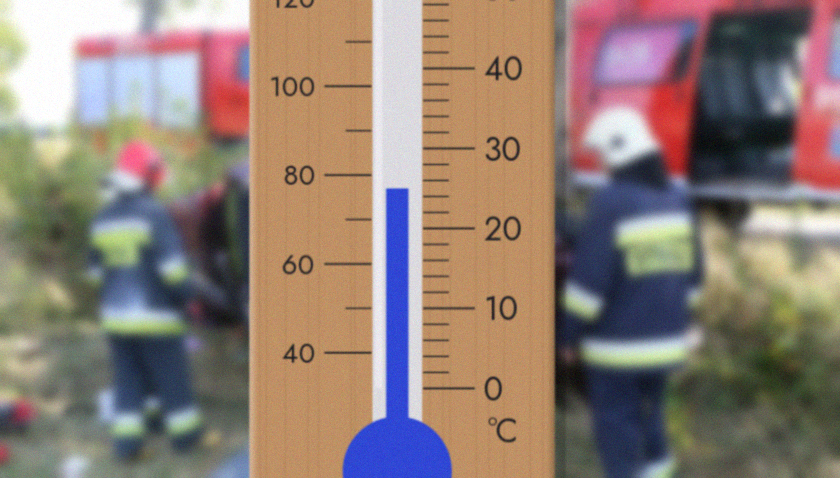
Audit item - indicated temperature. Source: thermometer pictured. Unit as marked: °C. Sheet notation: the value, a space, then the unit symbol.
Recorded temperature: 25 °C
